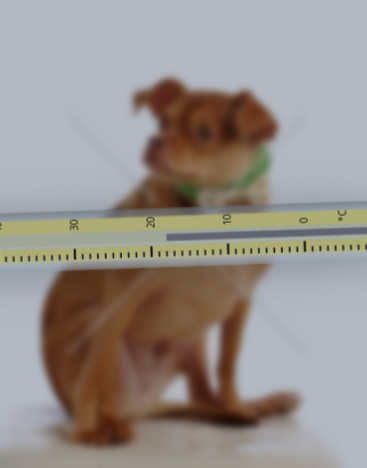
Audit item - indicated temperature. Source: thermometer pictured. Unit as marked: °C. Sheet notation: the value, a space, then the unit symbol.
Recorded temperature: 18 °C
